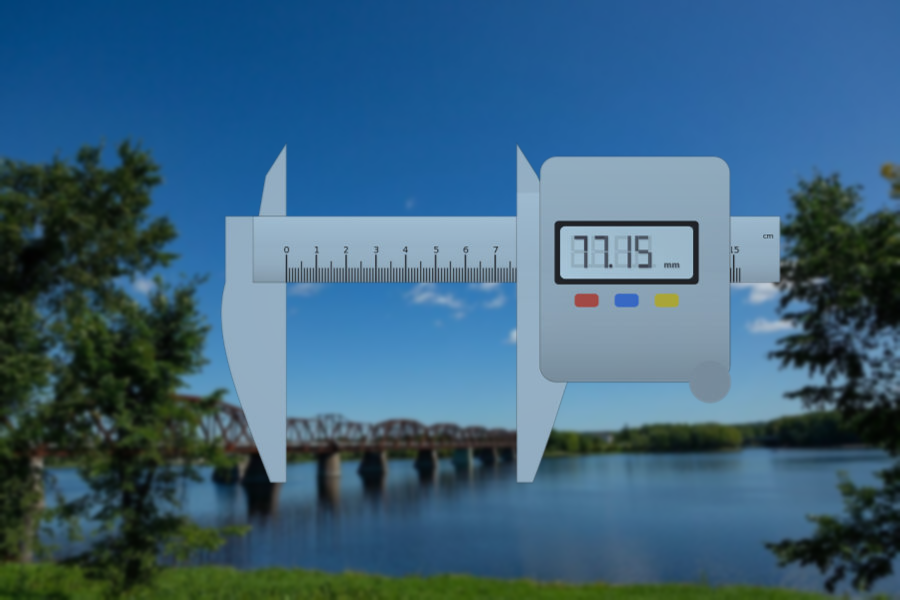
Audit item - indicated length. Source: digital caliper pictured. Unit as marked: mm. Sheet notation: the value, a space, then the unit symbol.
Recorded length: 77.15 mm
